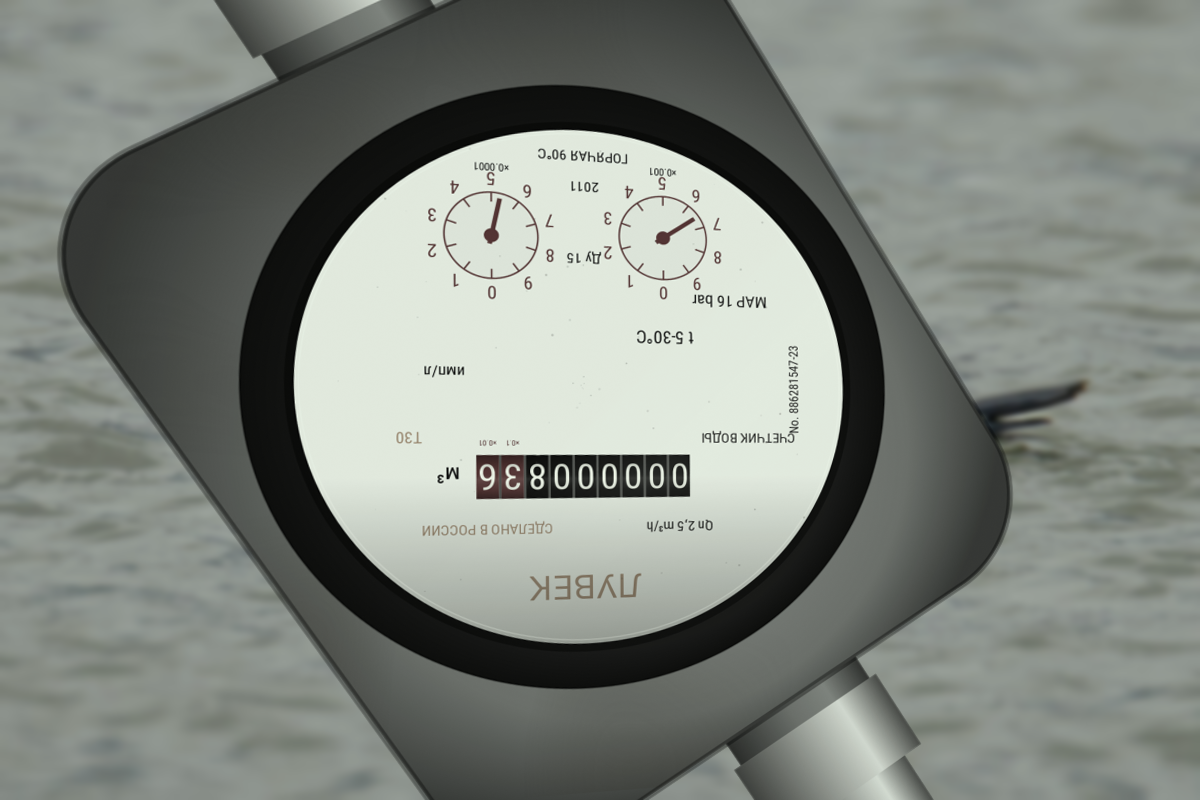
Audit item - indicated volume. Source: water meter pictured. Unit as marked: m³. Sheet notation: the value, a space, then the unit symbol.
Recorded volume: 8.3665 m³
